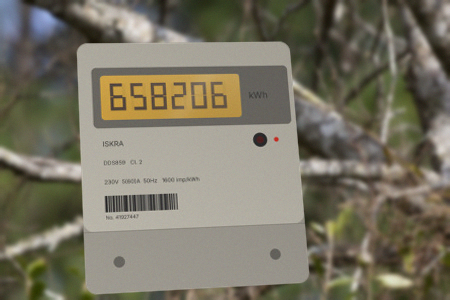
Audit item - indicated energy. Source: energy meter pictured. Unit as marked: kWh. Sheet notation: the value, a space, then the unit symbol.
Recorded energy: 658206 kWh
